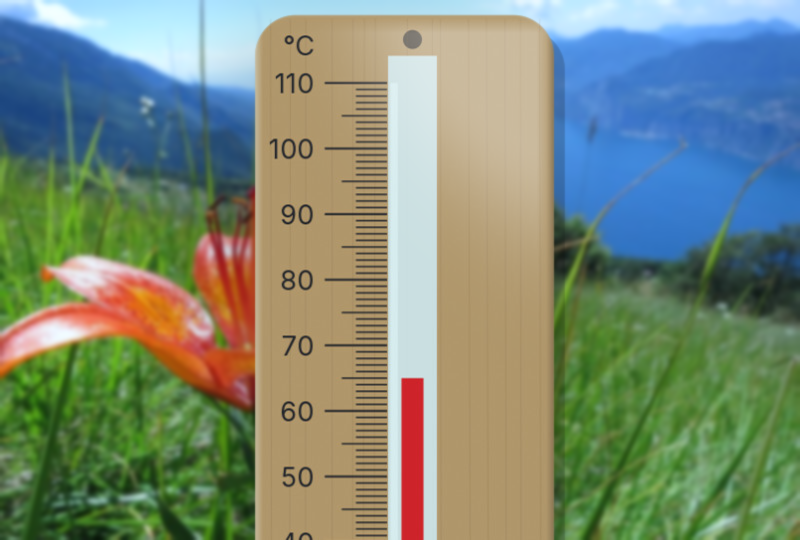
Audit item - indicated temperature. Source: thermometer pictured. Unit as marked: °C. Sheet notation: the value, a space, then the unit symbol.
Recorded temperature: 65 °C
